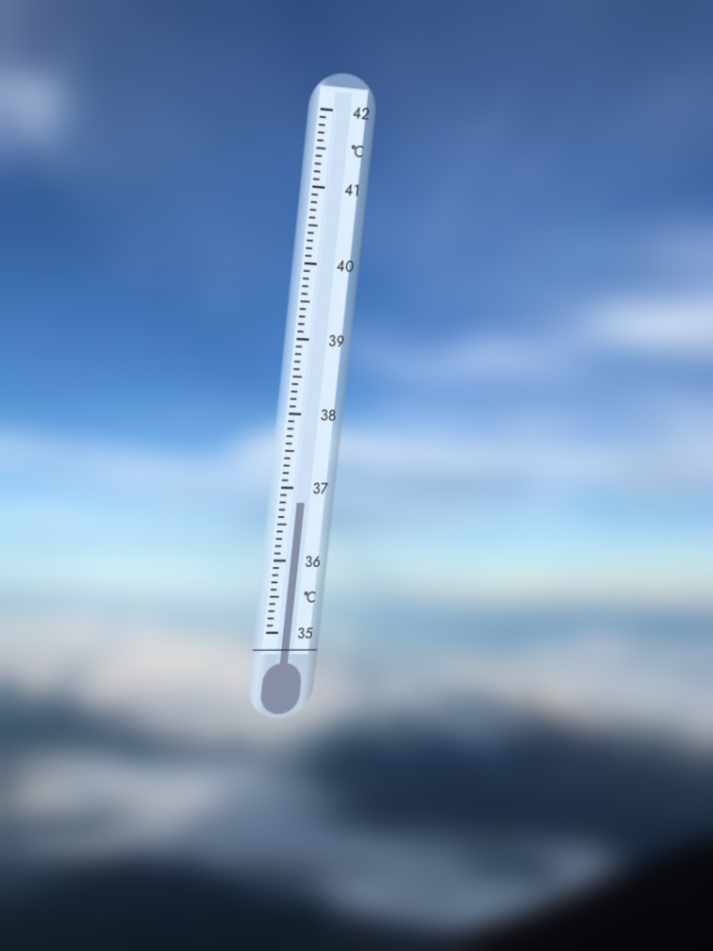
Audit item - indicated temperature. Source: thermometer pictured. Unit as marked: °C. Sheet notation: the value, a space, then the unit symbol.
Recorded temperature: 36.8 °C
